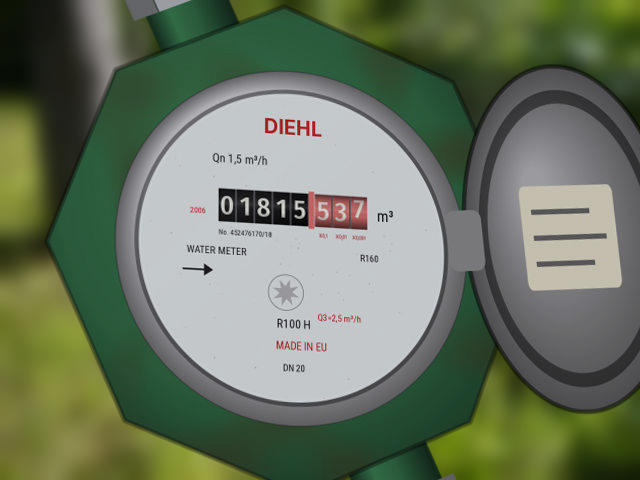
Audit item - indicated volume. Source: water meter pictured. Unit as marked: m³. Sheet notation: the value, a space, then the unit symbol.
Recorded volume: 1815.537 m³
